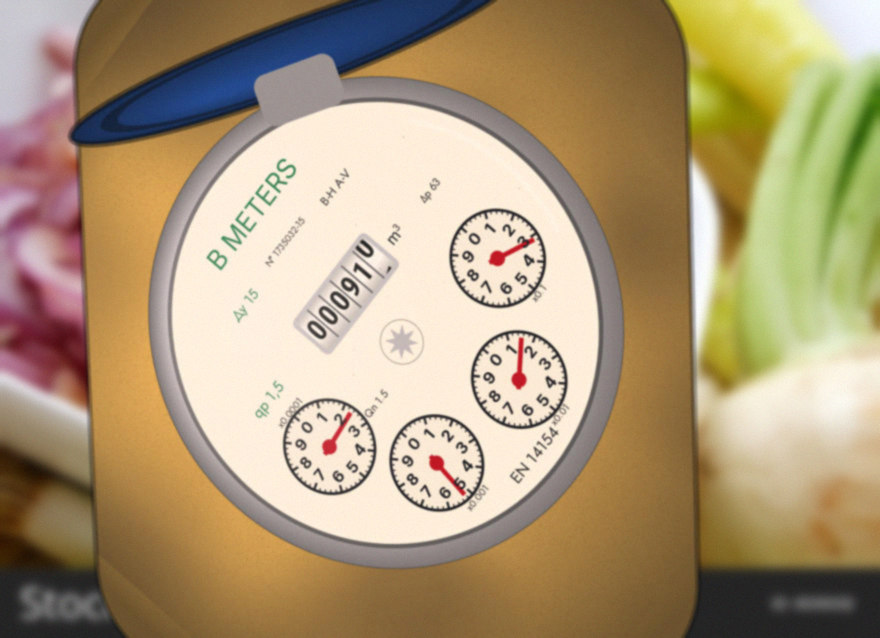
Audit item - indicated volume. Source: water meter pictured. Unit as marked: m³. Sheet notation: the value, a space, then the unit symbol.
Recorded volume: 910.3152 m³
